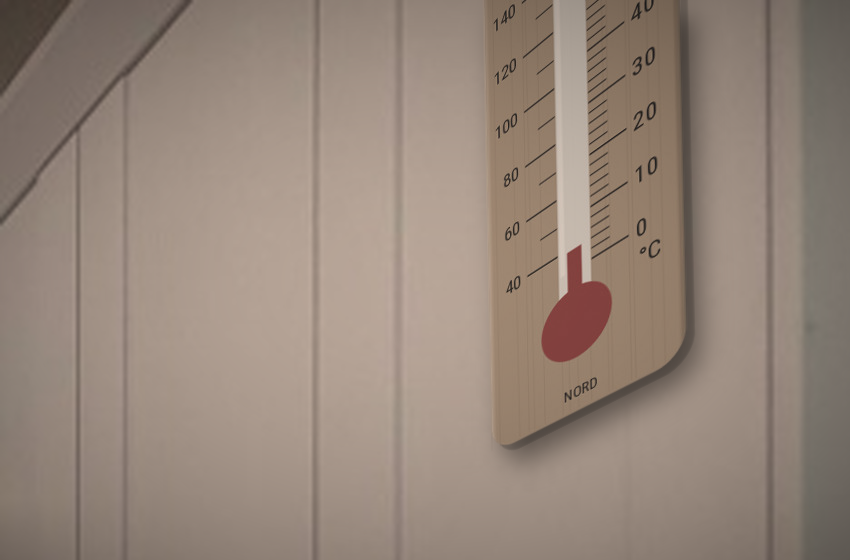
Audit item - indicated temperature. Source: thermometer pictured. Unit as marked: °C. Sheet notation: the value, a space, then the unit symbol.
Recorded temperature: 4 °C
